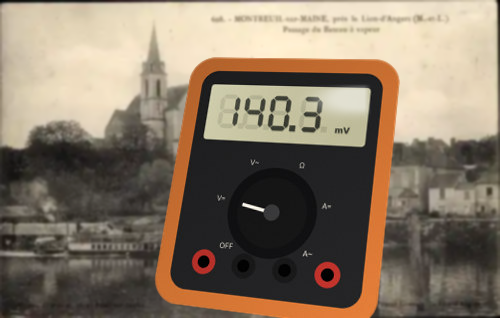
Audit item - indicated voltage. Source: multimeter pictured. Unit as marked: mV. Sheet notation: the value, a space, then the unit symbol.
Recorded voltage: 140.3 mV
